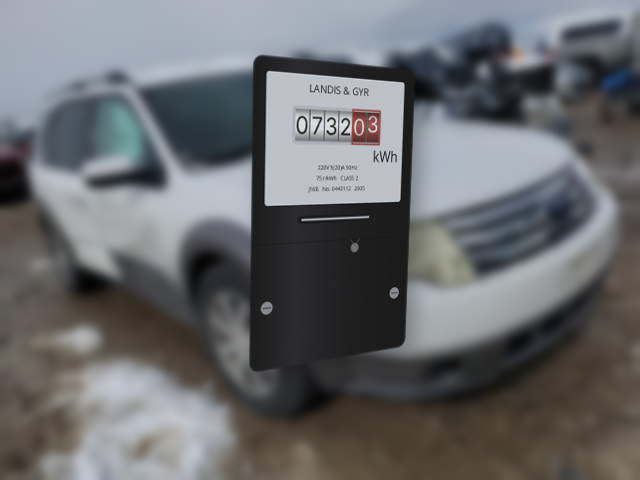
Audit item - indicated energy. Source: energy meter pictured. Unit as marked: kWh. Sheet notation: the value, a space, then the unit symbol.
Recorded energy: 732.03 kWh
